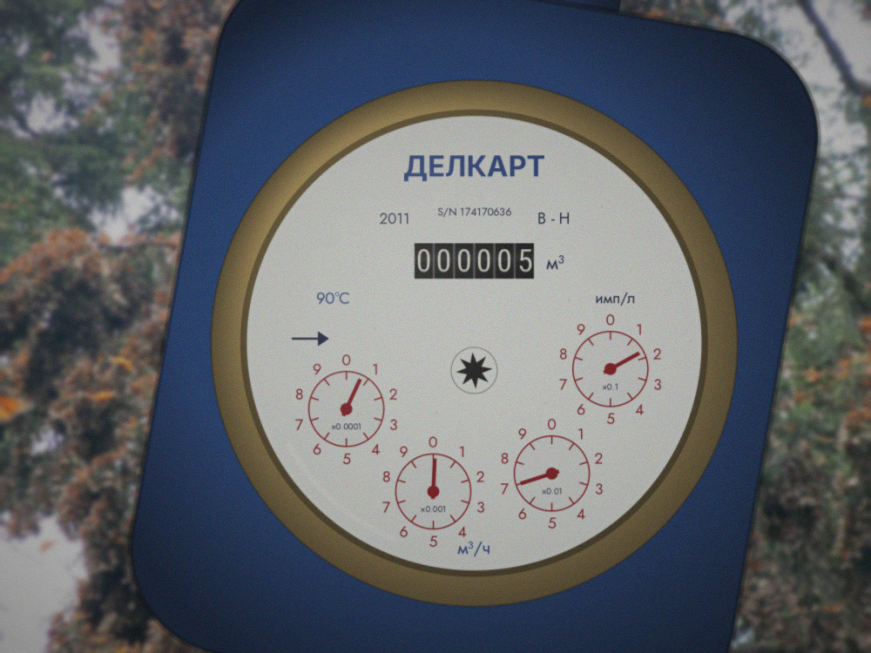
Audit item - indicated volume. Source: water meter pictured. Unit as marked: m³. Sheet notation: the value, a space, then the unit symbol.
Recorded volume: 5.1700 m³
